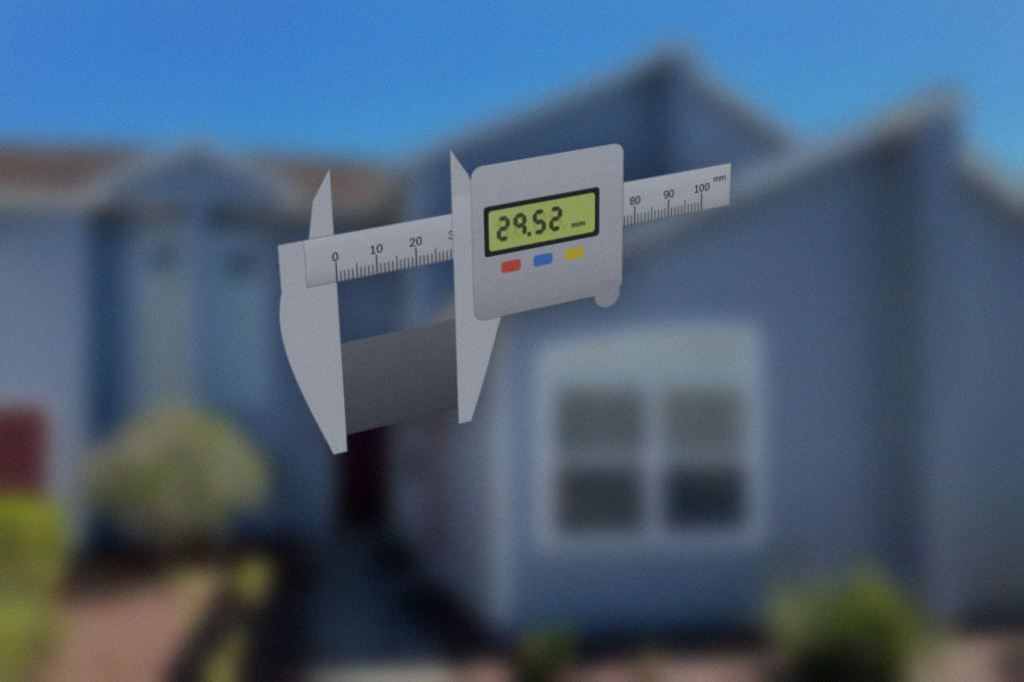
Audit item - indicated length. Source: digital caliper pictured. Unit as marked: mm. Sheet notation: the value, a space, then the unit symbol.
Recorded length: 29.52 mm
